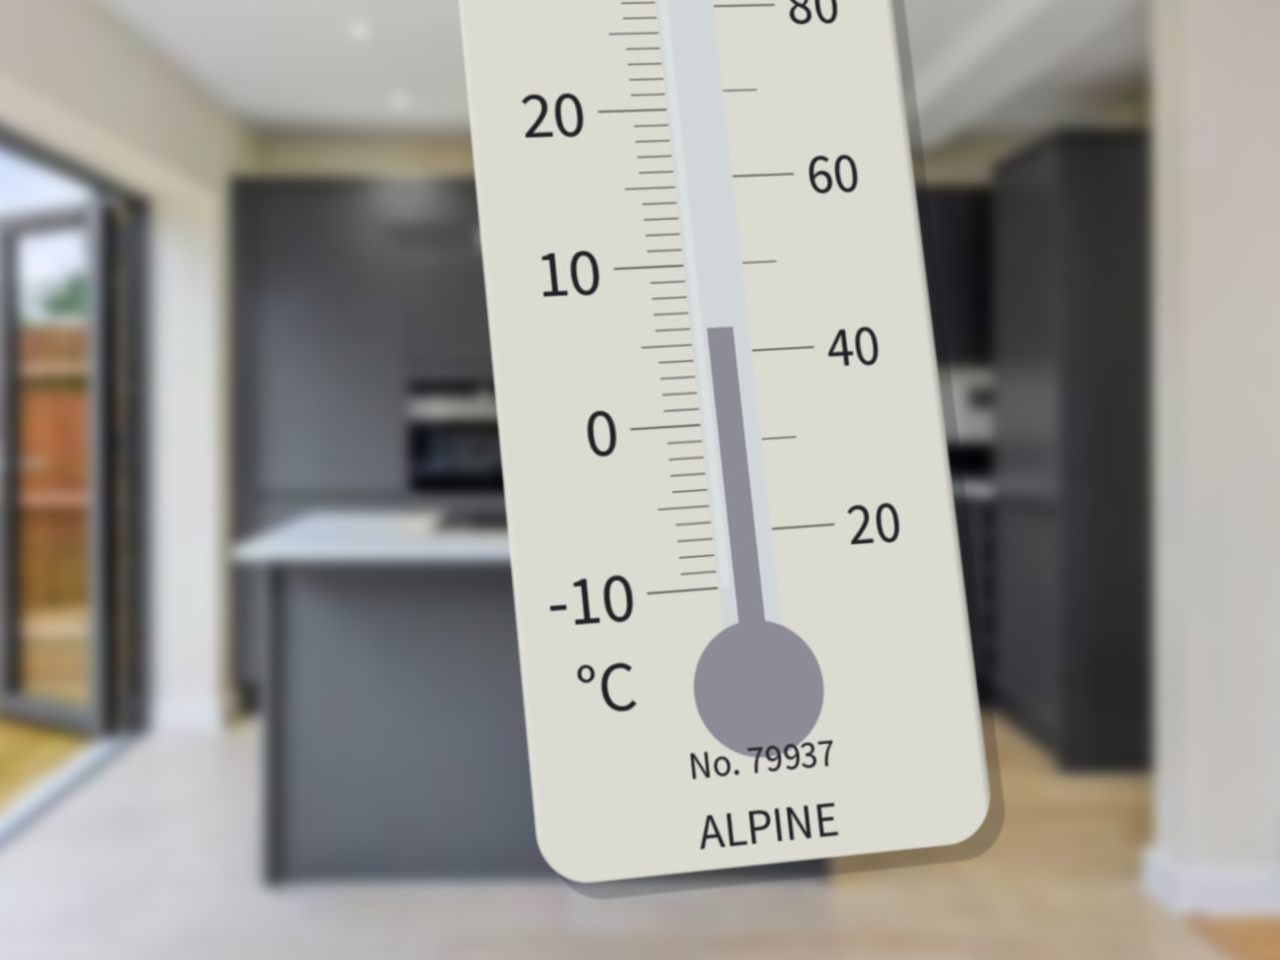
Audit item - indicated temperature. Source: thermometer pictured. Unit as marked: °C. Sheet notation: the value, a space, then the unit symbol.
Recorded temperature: 6 °C
